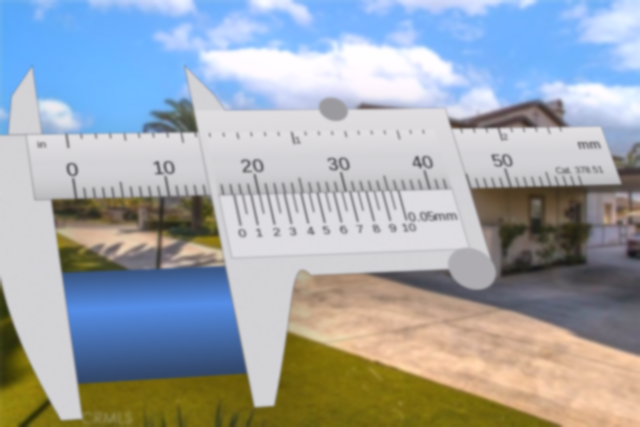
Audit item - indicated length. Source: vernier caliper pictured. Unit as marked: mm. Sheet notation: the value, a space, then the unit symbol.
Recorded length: 17.2 mm
